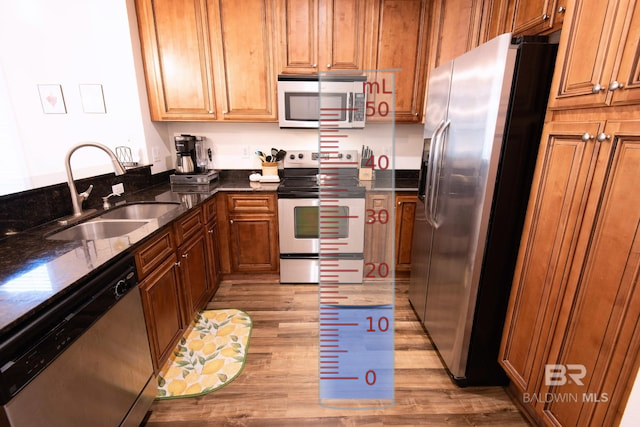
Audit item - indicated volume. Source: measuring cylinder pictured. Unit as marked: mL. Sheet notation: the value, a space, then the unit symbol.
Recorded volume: 13 mL
